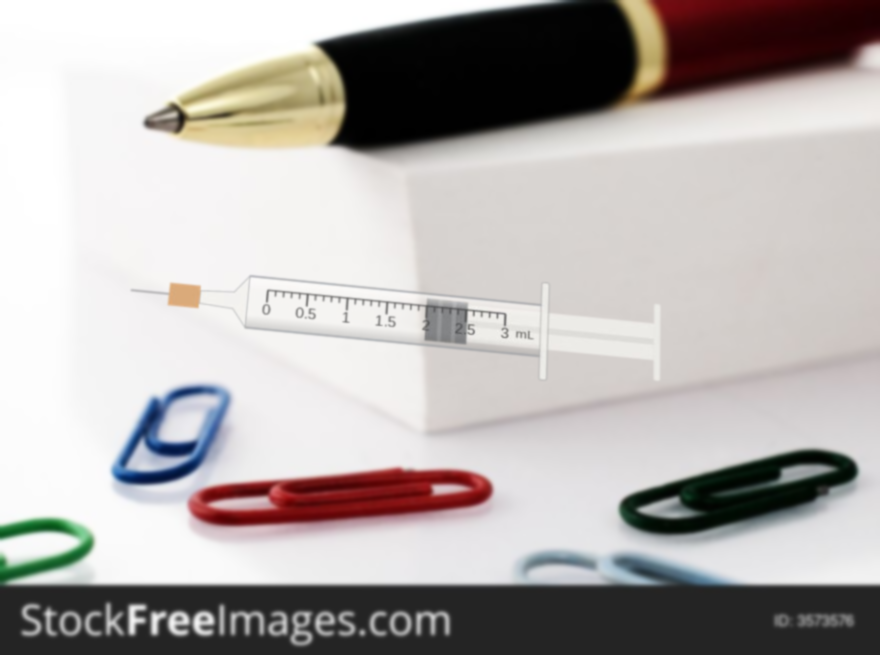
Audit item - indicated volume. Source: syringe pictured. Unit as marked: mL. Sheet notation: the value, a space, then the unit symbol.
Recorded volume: 2 mL
